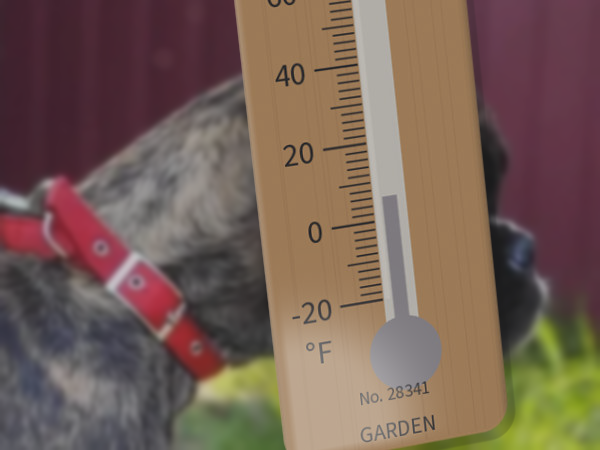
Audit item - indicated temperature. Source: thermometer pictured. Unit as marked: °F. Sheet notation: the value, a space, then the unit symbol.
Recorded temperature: 6 °F
